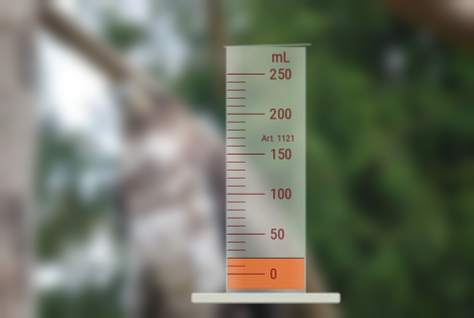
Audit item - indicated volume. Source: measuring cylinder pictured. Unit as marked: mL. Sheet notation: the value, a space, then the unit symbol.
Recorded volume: 20 mL
